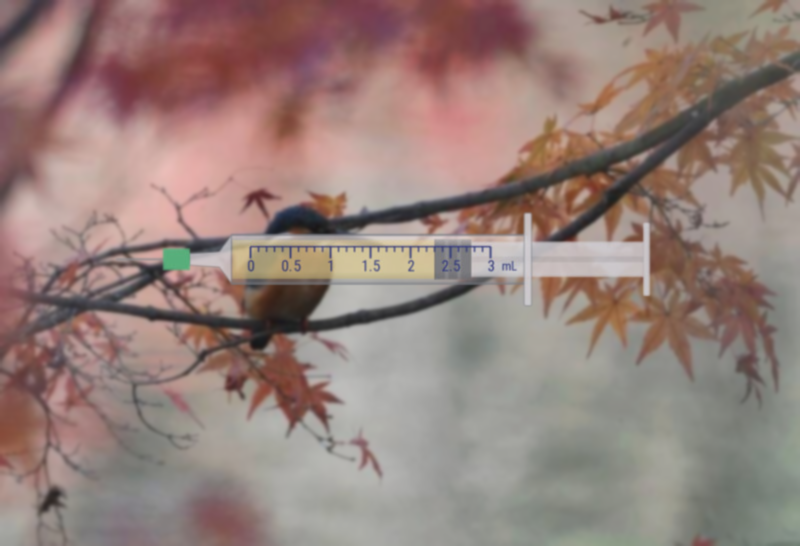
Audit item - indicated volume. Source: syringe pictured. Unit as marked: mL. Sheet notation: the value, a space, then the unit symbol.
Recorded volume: 2.3 mL
